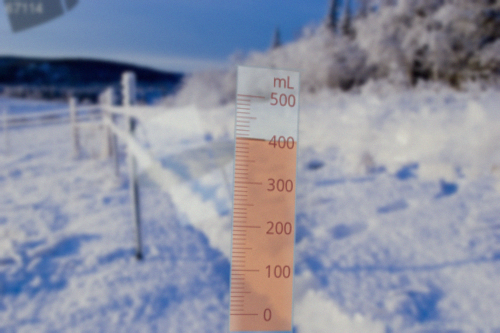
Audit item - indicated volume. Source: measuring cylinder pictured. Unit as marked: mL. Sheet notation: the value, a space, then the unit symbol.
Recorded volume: 400 mL
